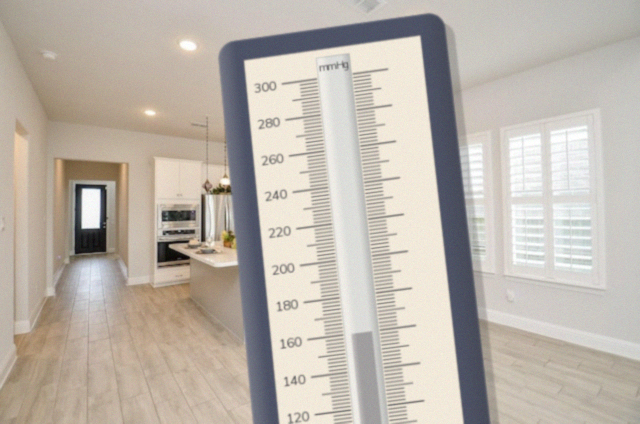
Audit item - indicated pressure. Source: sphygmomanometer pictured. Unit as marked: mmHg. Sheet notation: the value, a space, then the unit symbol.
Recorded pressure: 160 mmHg
